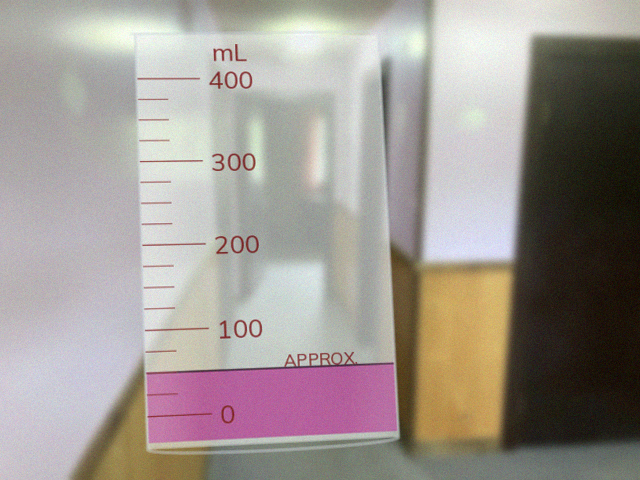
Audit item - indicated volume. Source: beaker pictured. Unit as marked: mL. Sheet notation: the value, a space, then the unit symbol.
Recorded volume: 50 mL
